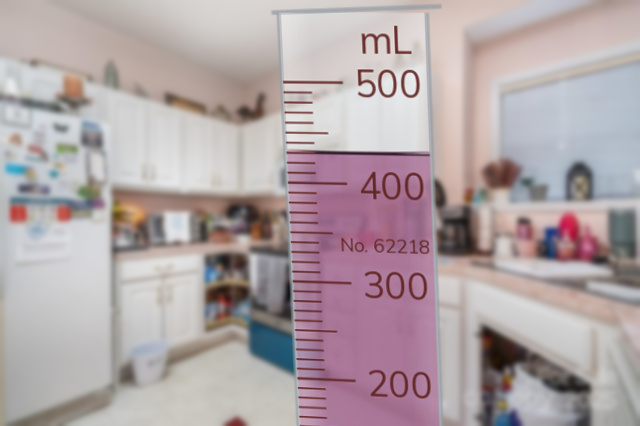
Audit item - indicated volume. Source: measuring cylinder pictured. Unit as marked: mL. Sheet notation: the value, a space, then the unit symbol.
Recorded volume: 430 mL
